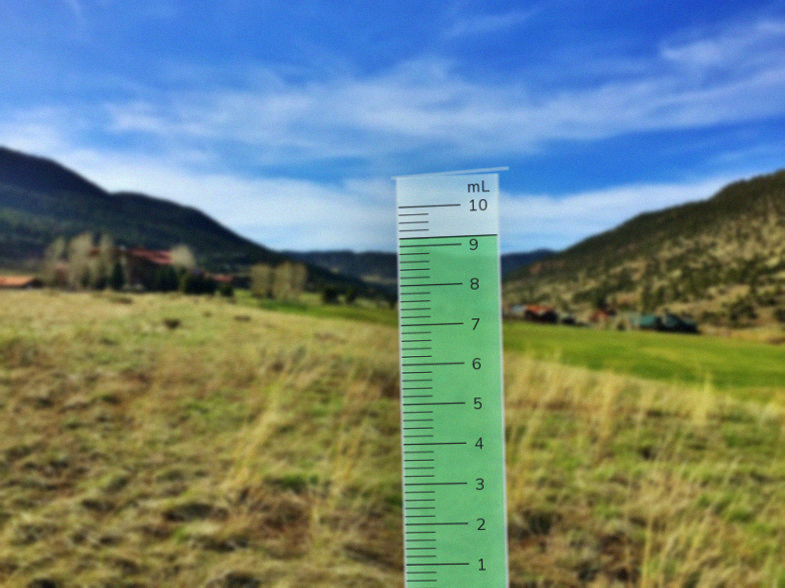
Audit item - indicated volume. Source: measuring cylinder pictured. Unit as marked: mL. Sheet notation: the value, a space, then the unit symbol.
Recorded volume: 9.2 mL
